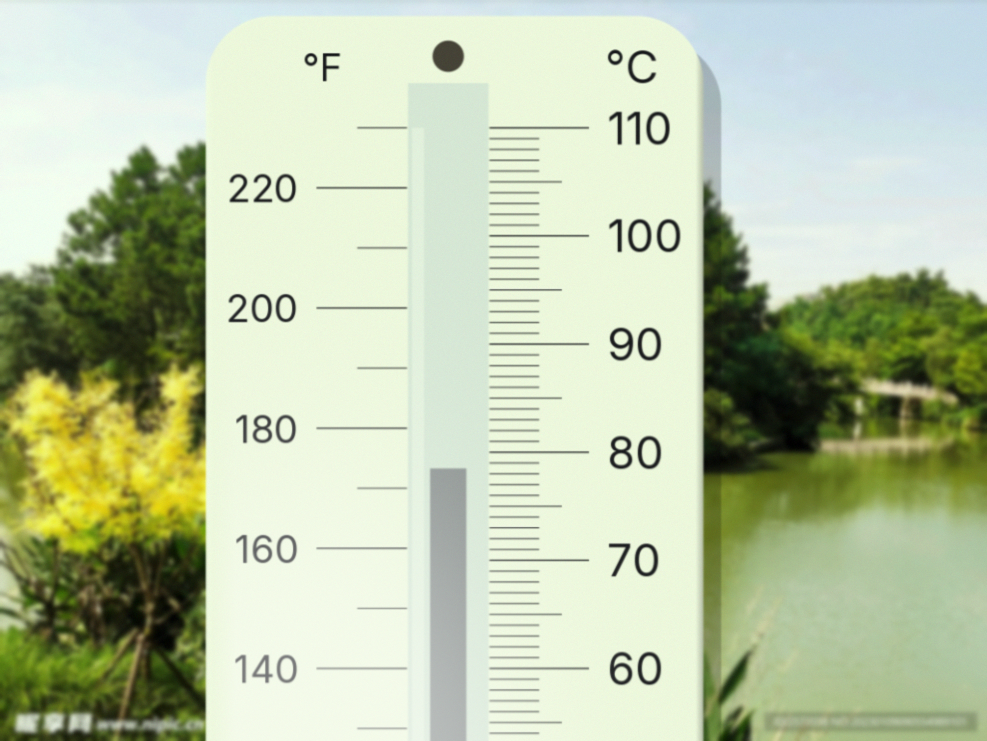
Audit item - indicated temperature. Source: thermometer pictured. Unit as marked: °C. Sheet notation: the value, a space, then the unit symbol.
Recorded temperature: 78.5 °C
